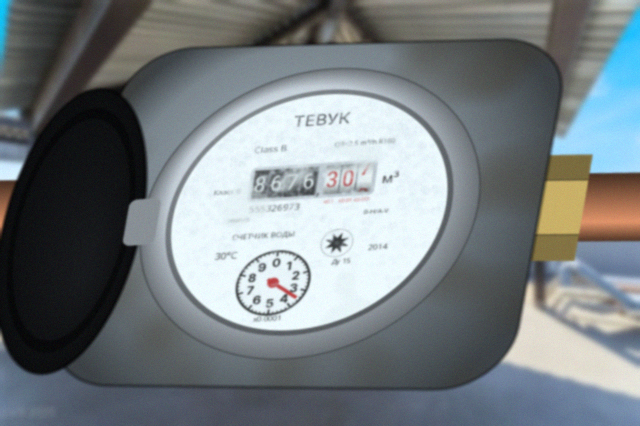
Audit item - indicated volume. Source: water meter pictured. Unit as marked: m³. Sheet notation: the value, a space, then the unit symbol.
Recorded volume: 8676.3073 m³
